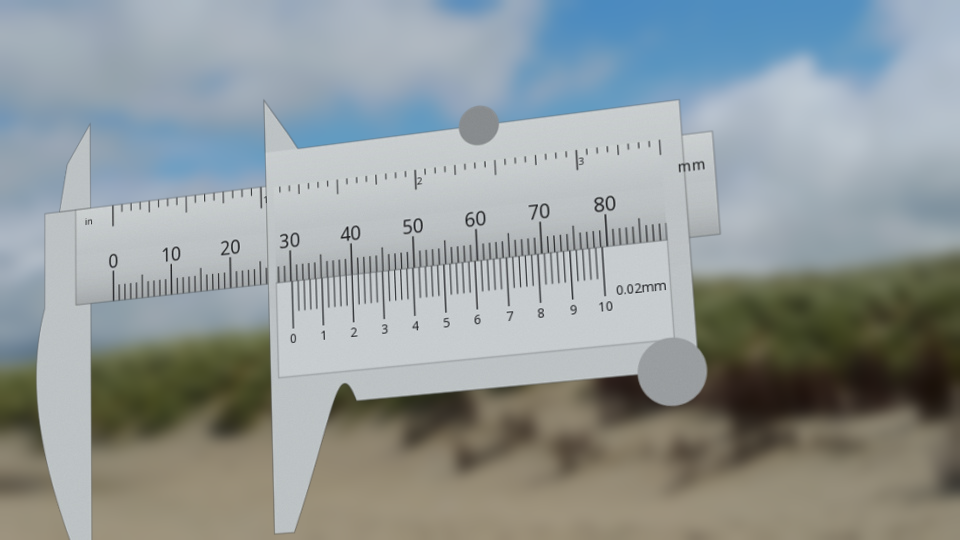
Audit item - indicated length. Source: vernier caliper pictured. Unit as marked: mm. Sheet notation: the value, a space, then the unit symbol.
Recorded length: 30.2 mm
